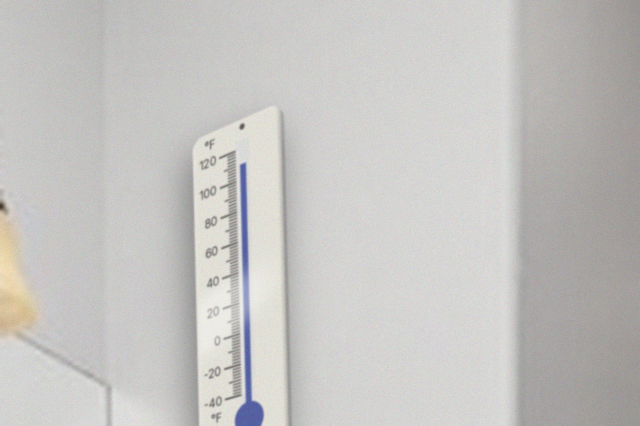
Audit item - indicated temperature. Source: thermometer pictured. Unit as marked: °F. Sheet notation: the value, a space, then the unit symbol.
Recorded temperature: 110 °F
